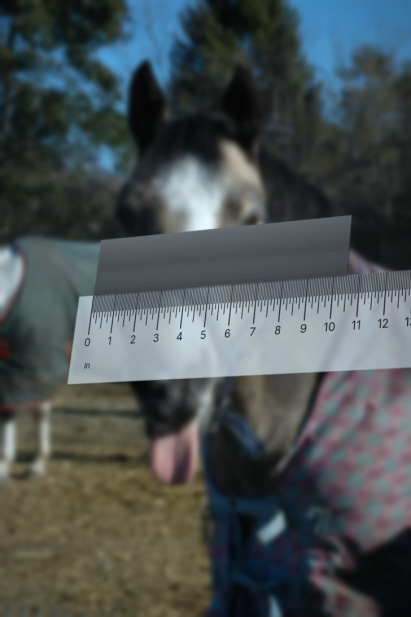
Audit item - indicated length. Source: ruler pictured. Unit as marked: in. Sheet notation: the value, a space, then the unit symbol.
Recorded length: 10.5 in
